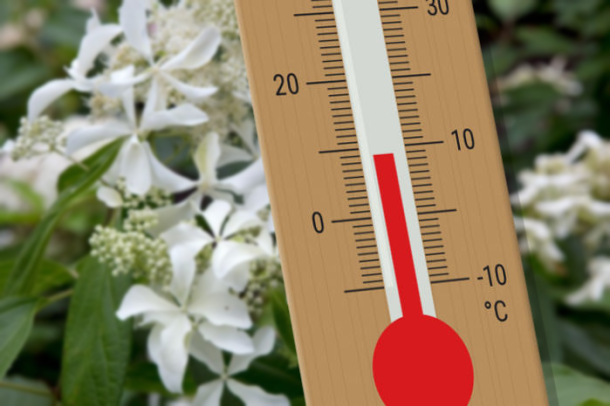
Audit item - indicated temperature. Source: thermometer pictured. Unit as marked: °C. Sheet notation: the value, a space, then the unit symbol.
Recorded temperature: 9 °C
